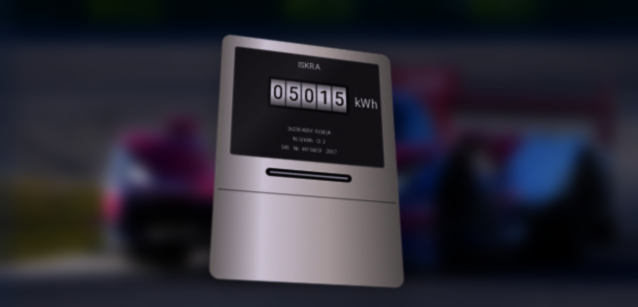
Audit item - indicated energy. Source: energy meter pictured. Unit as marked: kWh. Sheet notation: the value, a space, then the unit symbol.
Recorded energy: 5015 kWh
